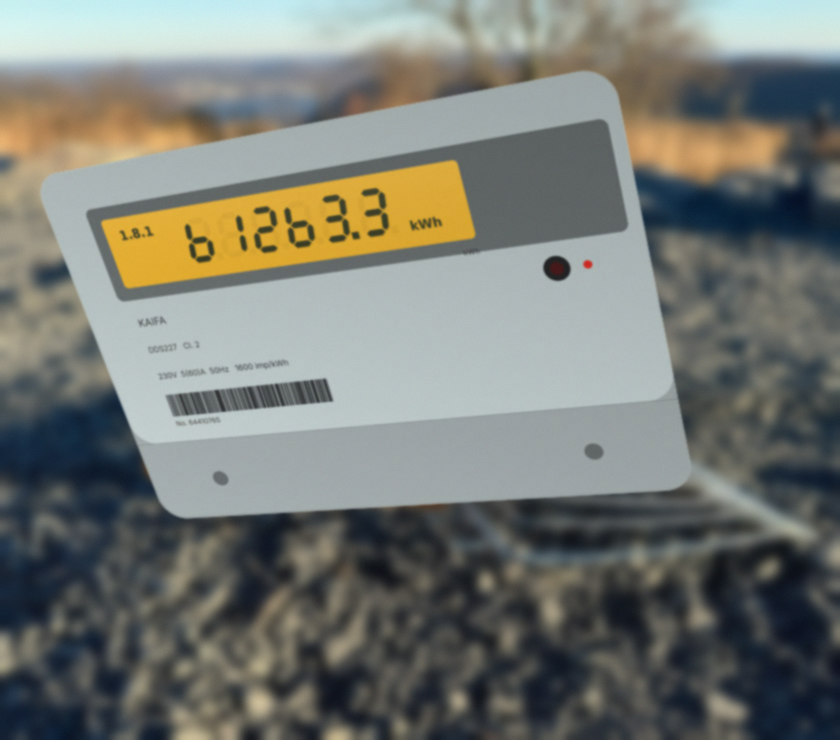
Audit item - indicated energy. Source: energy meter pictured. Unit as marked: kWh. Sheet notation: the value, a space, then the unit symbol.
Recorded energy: 61263.3 kWh
